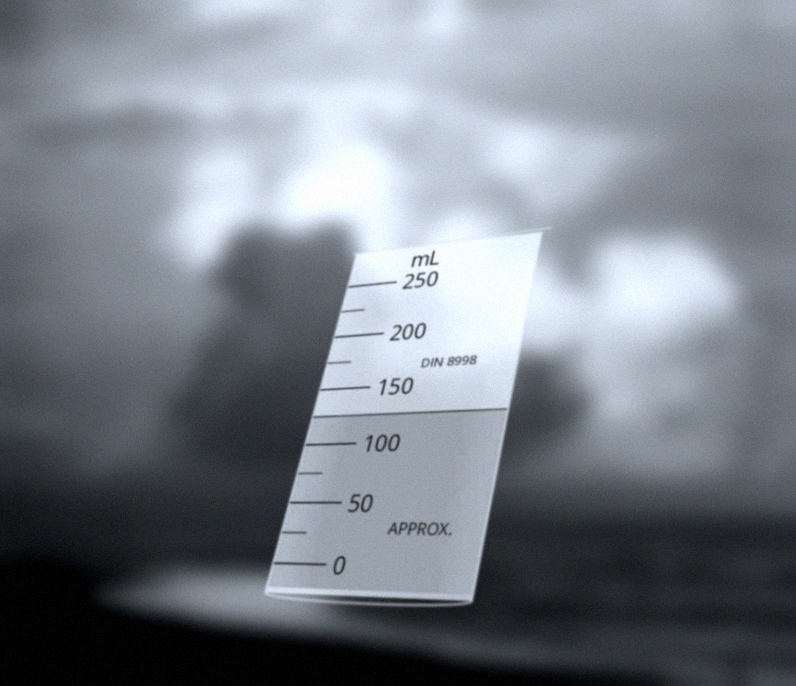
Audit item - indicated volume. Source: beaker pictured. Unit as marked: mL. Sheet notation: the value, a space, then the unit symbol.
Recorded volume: 125 mL
